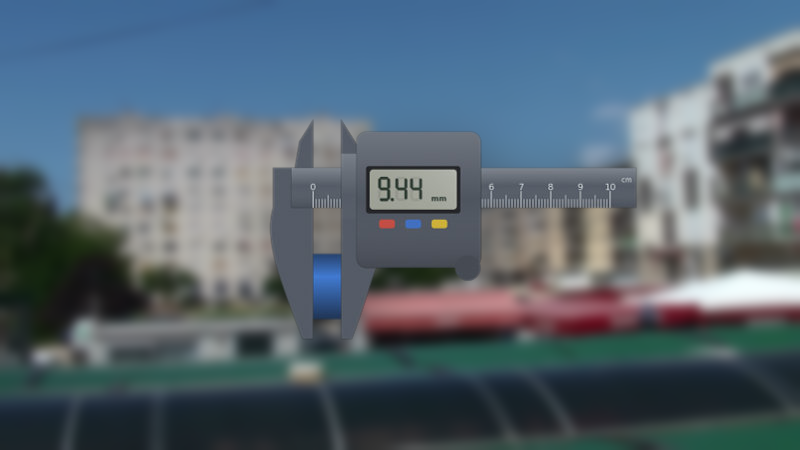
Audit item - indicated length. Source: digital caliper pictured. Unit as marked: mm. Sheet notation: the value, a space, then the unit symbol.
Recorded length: 9.44 mm
